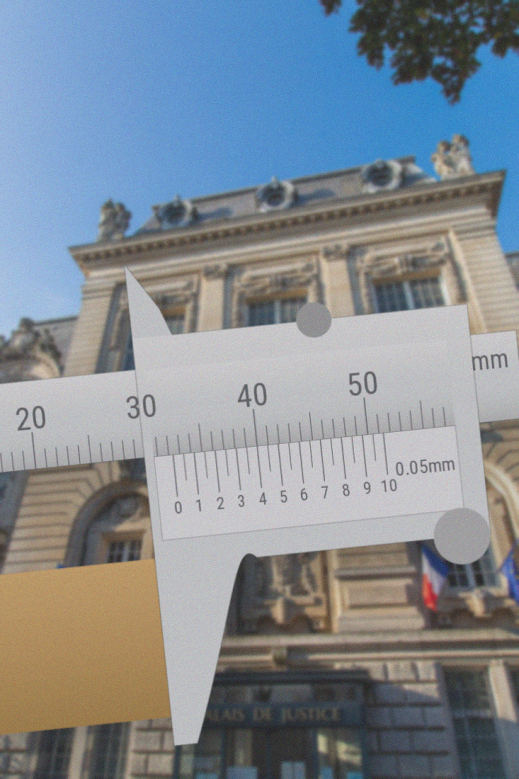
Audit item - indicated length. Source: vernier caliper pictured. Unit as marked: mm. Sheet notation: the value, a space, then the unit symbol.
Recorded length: 32.4 mm
